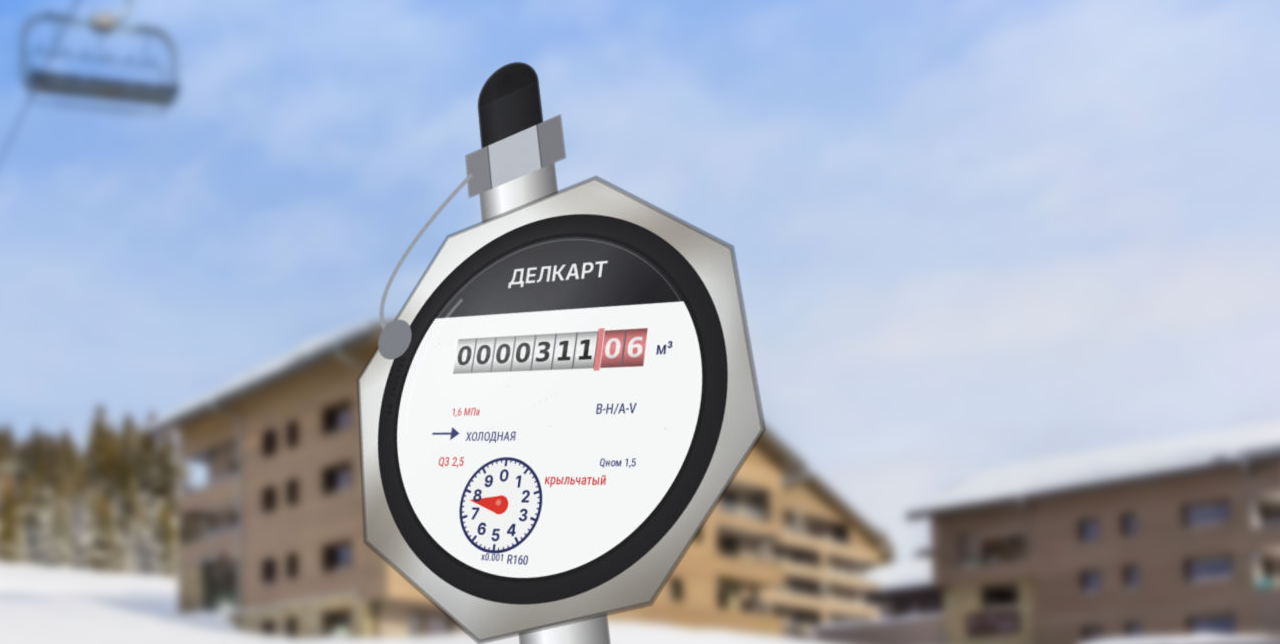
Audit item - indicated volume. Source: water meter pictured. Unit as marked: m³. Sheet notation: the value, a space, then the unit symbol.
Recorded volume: 311.067 m³
